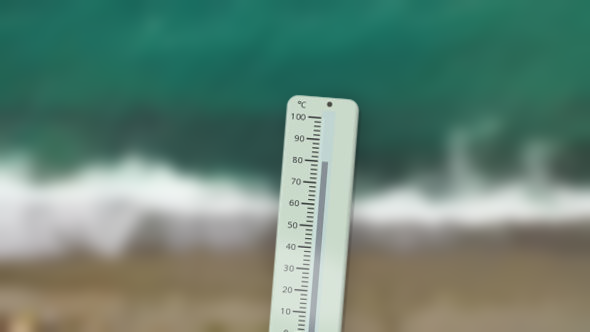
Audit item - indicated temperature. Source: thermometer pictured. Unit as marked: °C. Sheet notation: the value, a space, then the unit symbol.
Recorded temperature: 80 °C
